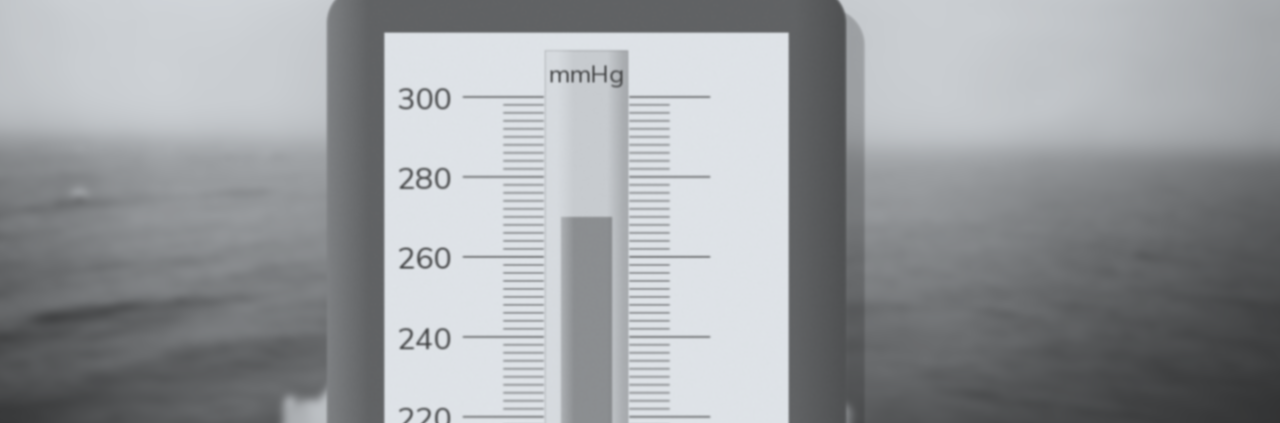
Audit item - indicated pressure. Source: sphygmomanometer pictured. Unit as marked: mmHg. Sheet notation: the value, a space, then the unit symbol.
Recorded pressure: 270 mmHg
